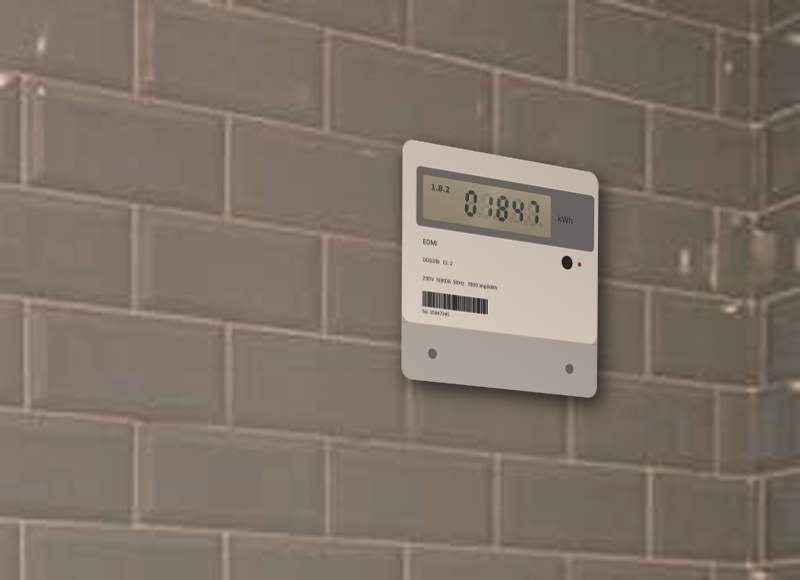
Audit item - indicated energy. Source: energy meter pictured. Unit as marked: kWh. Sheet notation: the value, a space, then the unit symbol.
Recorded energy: 1847 kWh
